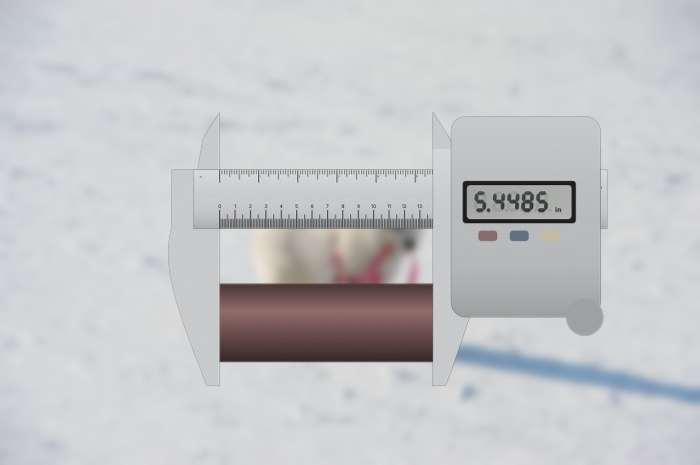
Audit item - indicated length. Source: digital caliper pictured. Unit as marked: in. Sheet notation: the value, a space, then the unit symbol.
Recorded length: 5.4485 in
